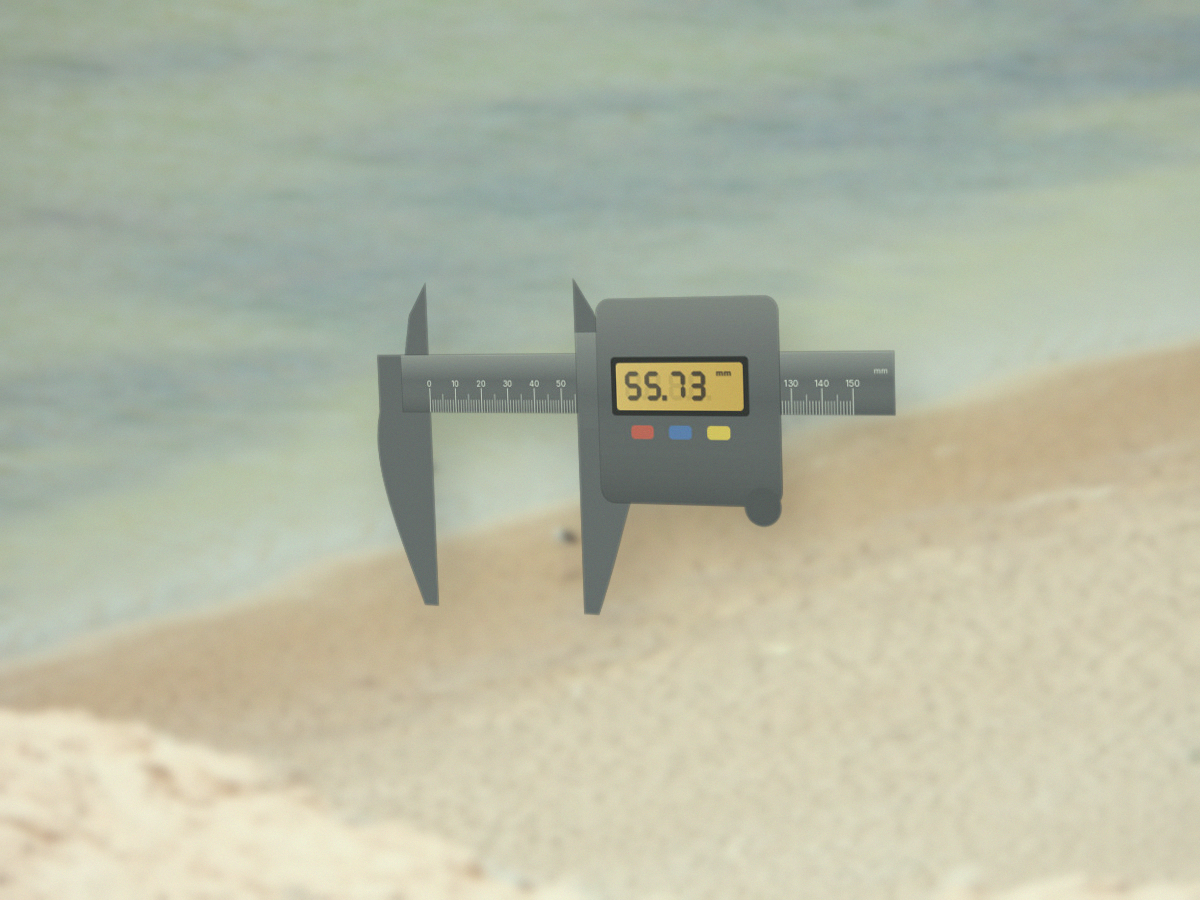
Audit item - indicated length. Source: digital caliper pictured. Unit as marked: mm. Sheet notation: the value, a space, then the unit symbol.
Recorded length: 55.73 mm
